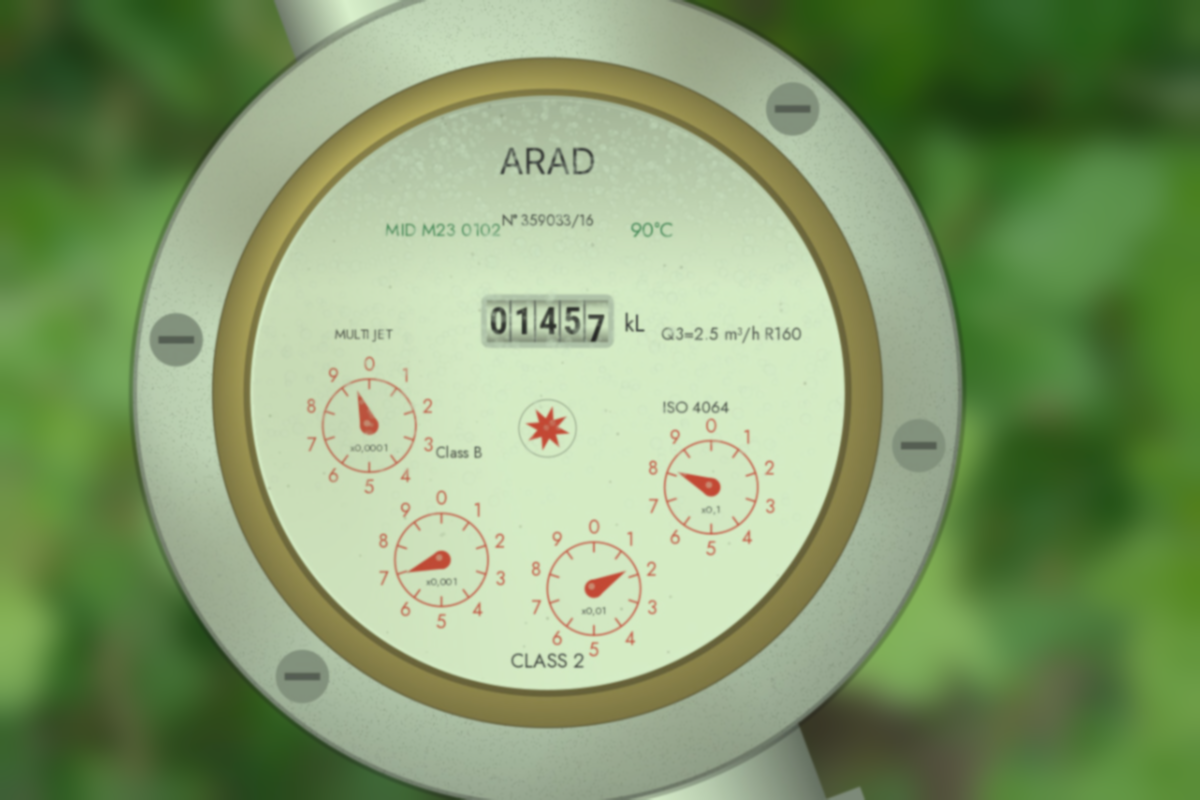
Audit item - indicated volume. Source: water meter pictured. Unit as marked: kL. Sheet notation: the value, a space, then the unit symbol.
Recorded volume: 1456.8169 kL
